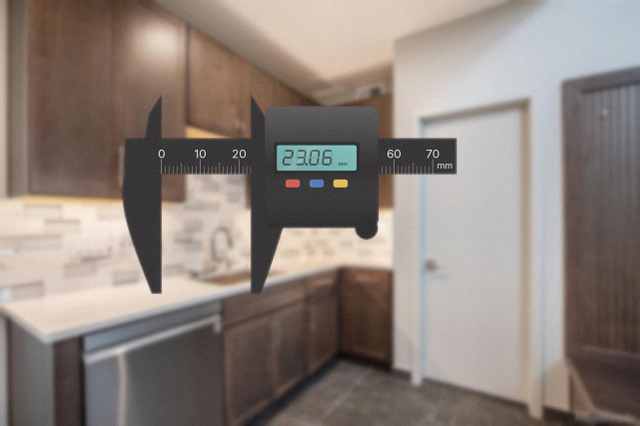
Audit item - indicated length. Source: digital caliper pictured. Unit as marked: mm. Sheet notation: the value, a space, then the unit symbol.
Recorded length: 23.06 mm
